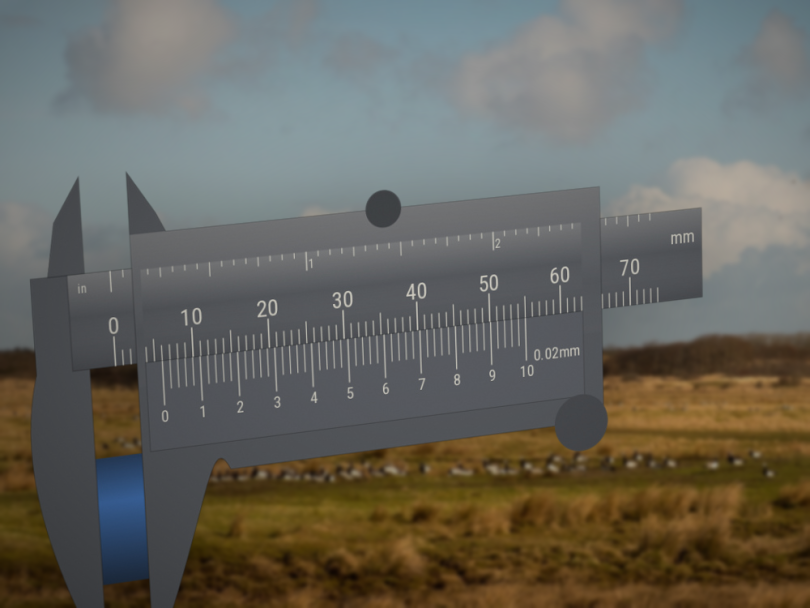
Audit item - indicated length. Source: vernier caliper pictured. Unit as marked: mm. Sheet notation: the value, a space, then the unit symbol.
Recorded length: 6.0 mm
